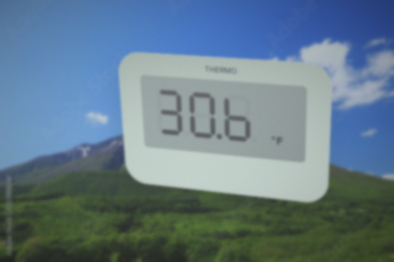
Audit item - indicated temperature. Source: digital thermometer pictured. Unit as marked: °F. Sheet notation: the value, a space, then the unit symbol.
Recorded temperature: 30.6 °F
